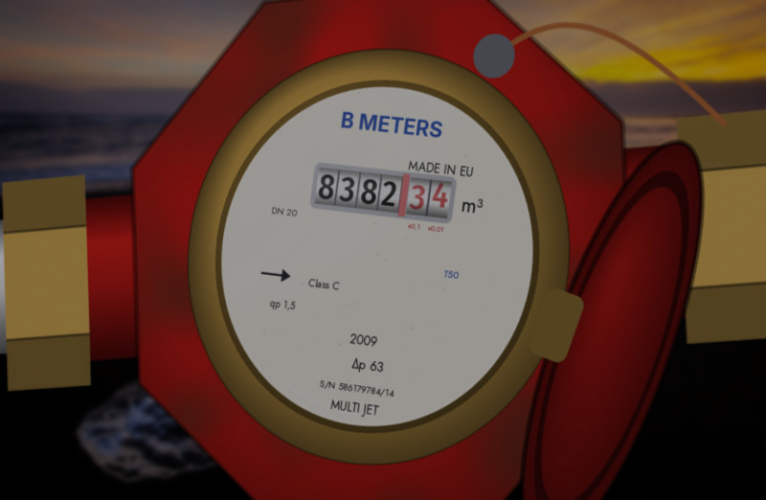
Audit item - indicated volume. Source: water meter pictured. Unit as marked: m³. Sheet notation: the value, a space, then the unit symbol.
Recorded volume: 8382.34 m³
